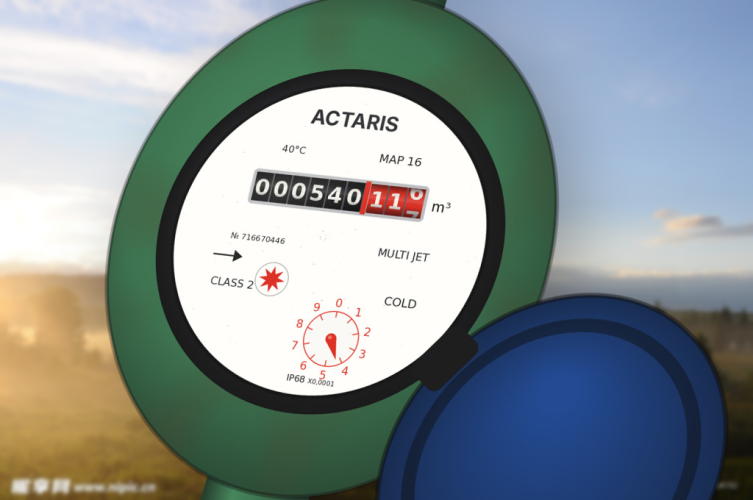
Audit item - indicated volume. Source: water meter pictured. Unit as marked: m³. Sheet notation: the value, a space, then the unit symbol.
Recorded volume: 540.1164 m³
